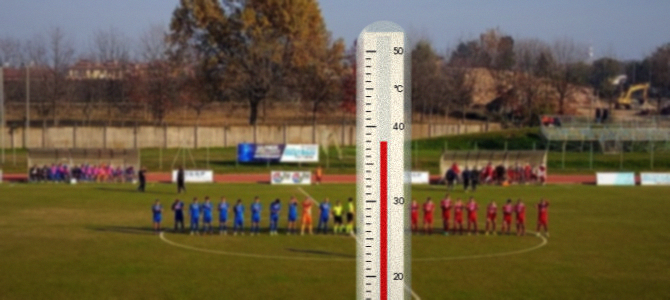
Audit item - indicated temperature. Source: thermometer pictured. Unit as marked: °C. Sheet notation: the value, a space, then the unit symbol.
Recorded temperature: 38 °C
